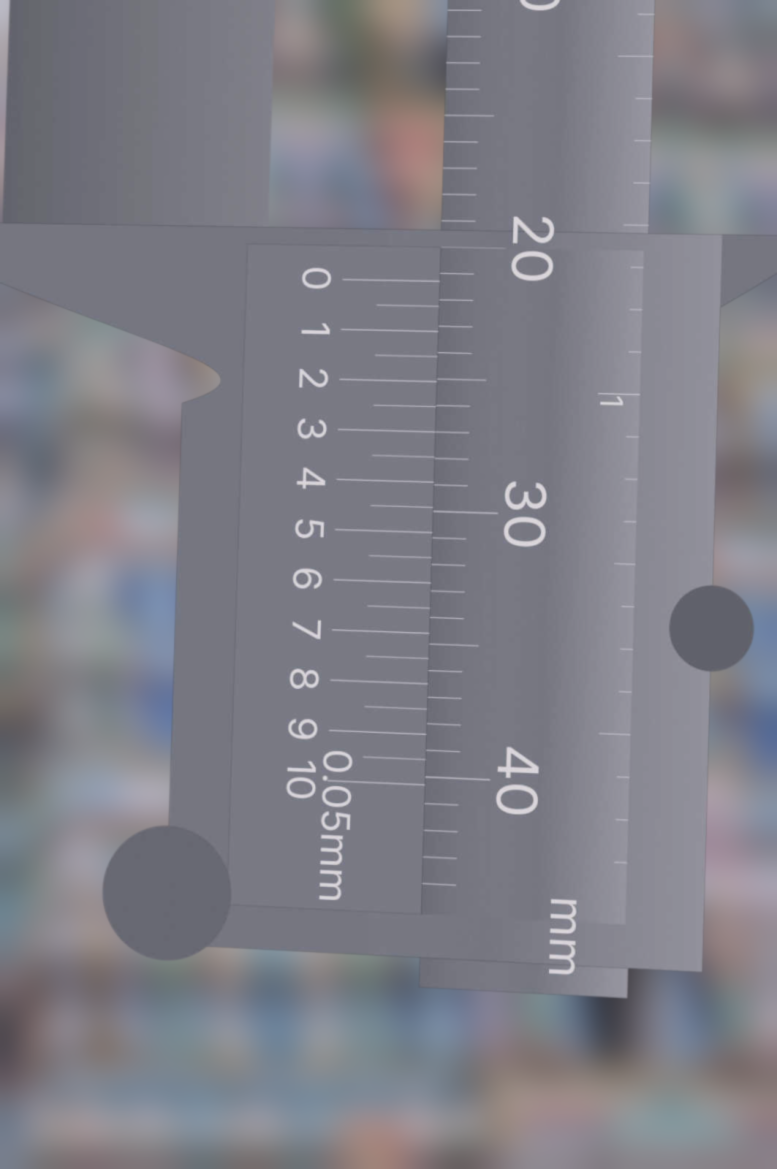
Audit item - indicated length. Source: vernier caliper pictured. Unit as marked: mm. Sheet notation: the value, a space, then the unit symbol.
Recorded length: 21.30 mm
